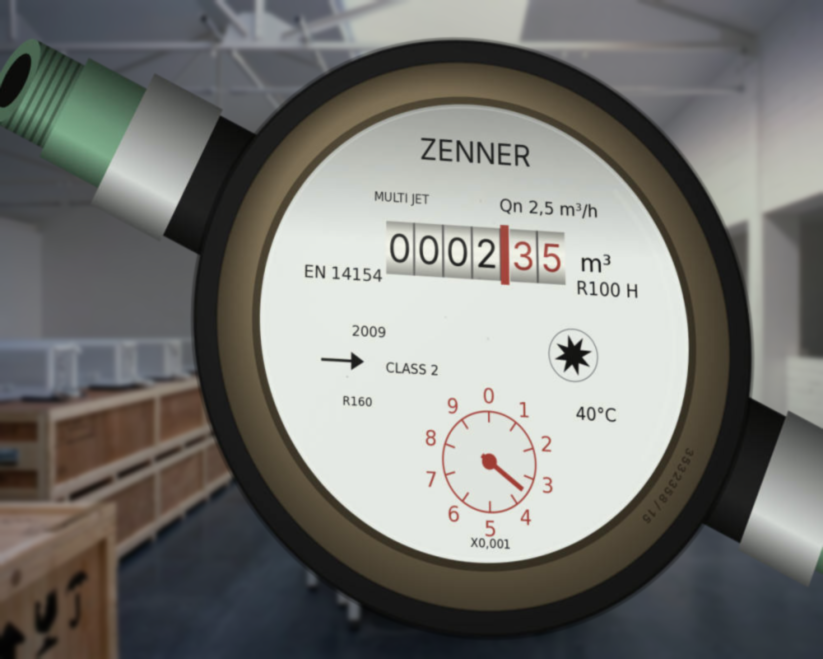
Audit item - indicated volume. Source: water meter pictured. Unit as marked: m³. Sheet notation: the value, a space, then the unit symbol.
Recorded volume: 2.353 m³
